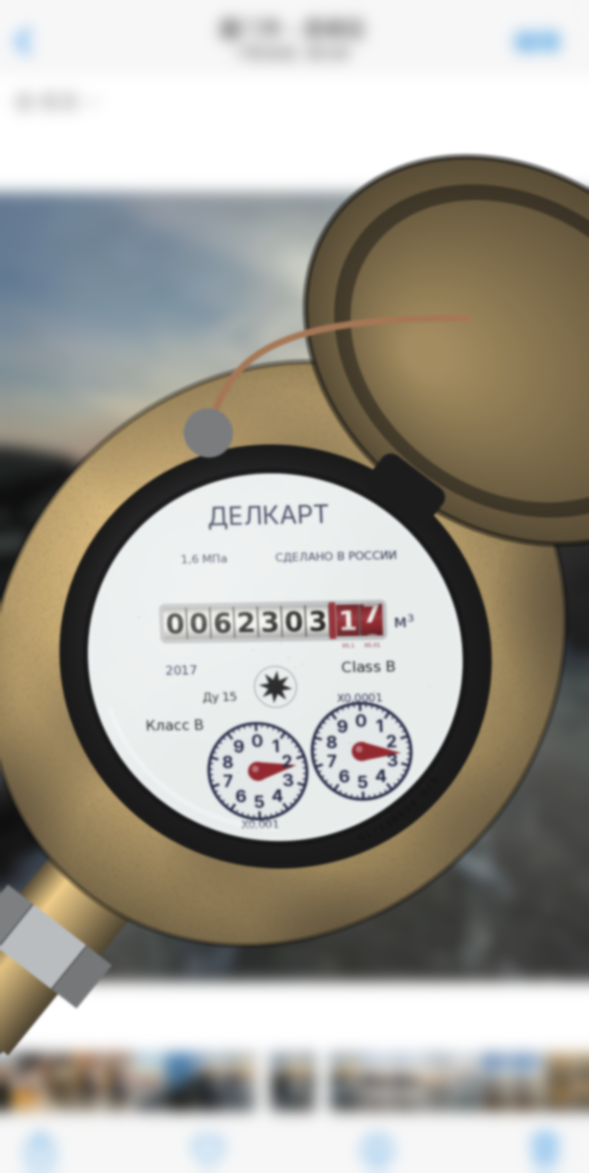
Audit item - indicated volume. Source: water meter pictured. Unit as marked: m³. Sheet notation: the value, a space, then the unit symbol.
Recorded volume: 62303.1722 m³
